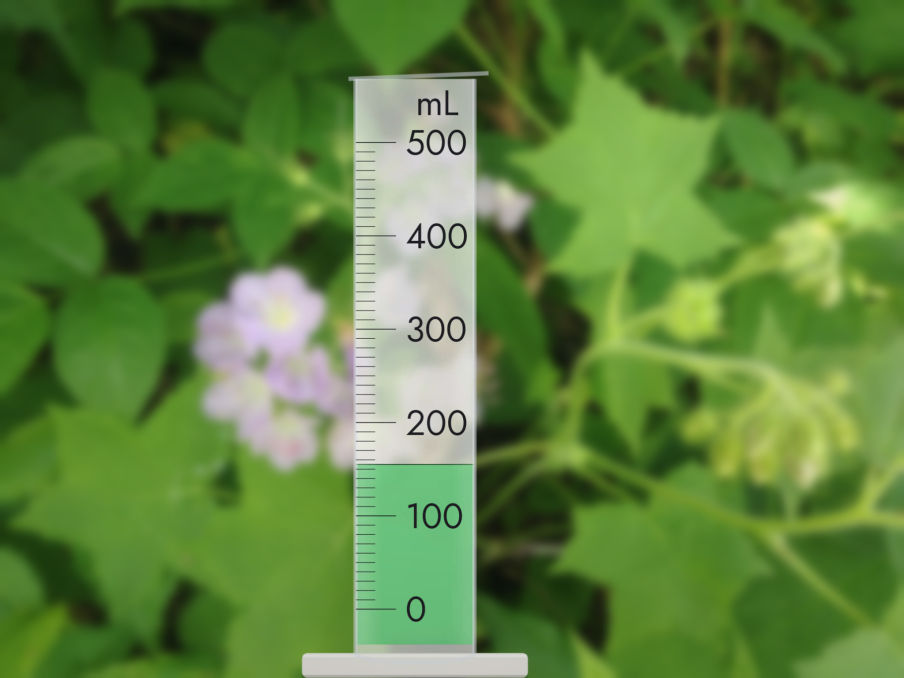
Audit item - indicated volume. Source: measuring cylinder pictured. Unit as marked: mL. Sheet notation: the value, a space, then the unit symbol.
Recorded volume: 155 mL
